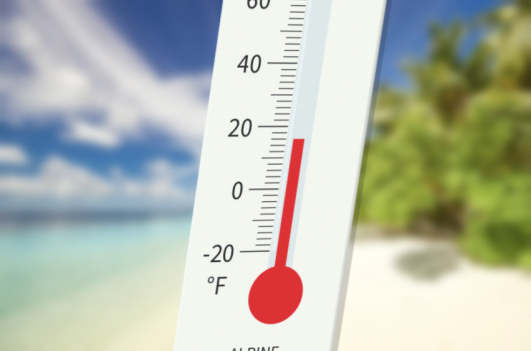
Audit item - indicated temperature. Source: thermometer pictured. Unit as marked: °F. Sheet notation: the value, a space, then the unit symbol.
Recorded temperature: 16 °F
